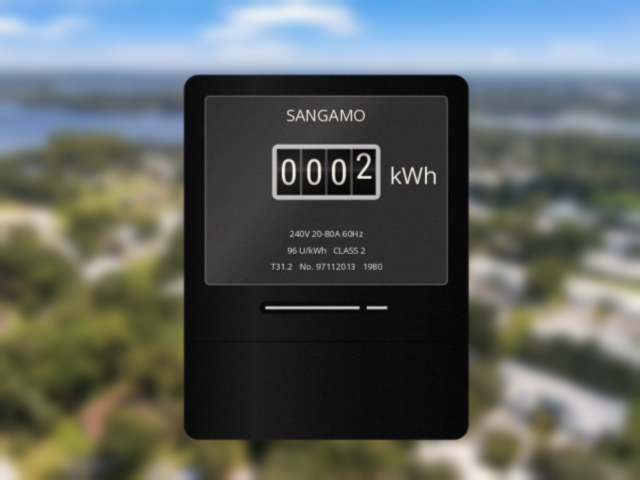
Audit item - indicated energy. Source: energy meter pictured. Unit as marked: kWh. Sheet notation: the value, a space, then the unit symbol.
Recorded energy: 2 kWh
